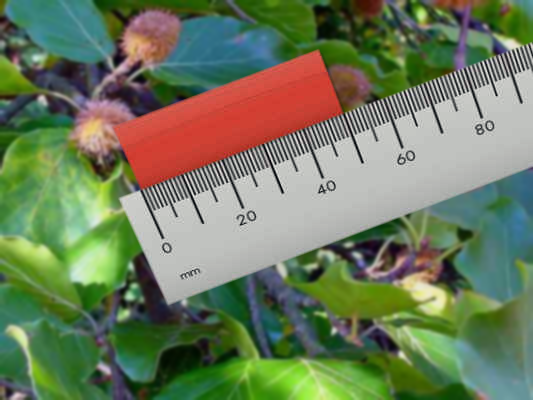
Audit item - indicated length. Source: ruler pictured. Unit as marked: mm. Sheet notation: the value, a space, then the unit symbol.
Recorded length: 50 mm
